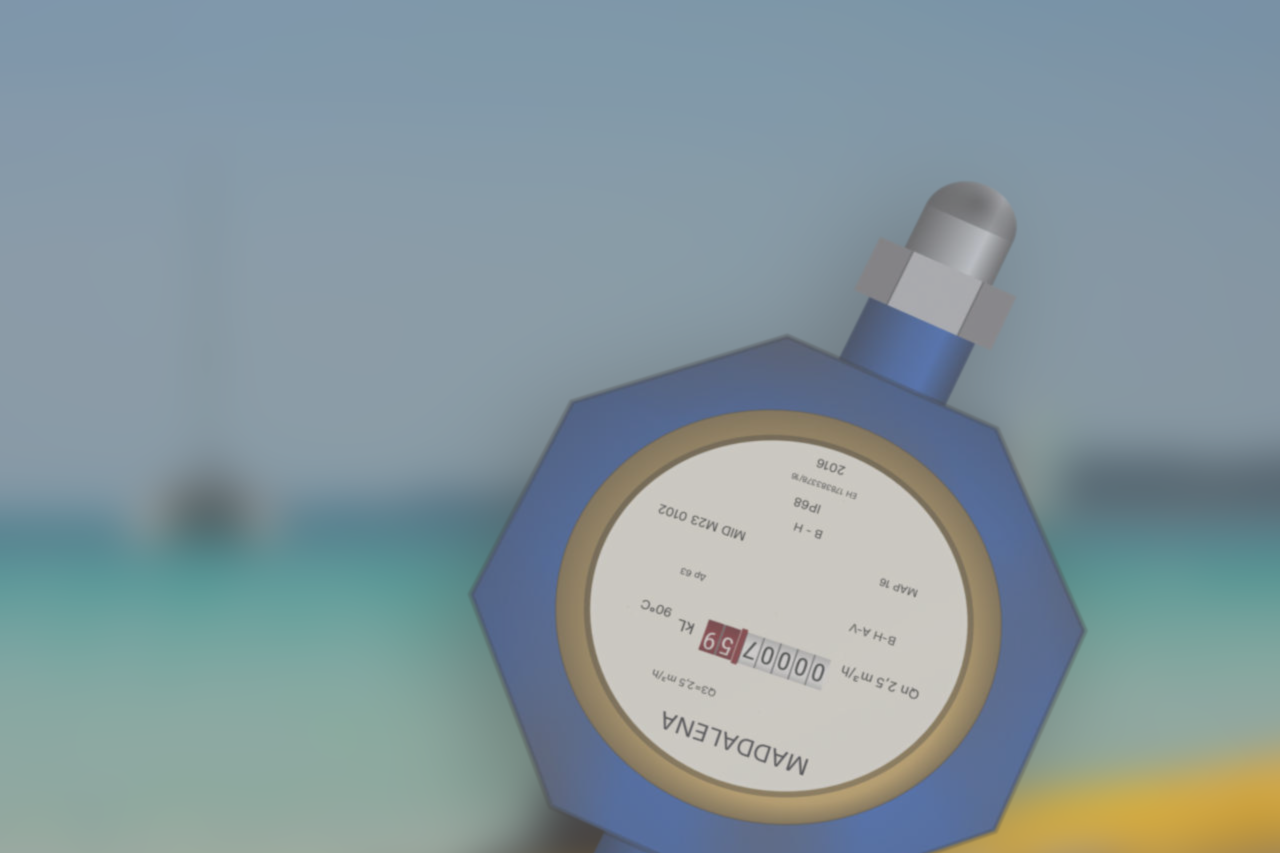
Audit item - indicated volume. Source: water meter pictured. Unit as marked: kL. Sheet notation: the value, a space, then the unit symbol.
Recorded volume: 7.59 kL
